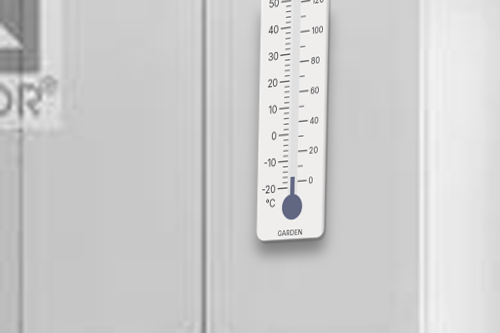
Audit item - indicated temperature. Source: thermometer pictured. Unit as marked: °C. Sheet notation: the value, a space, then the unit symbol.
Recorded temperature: -16 °C
